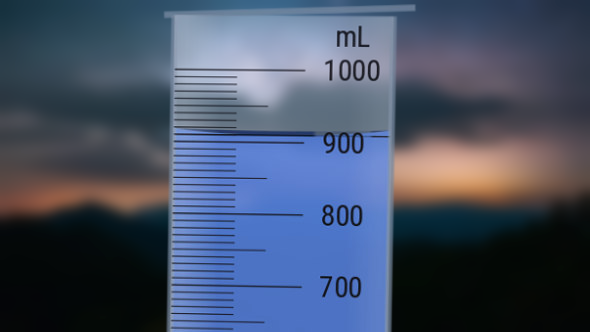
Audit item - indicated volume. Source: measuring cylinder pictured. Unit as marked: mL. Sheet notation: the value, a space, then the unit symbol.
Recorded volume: 910 mL
